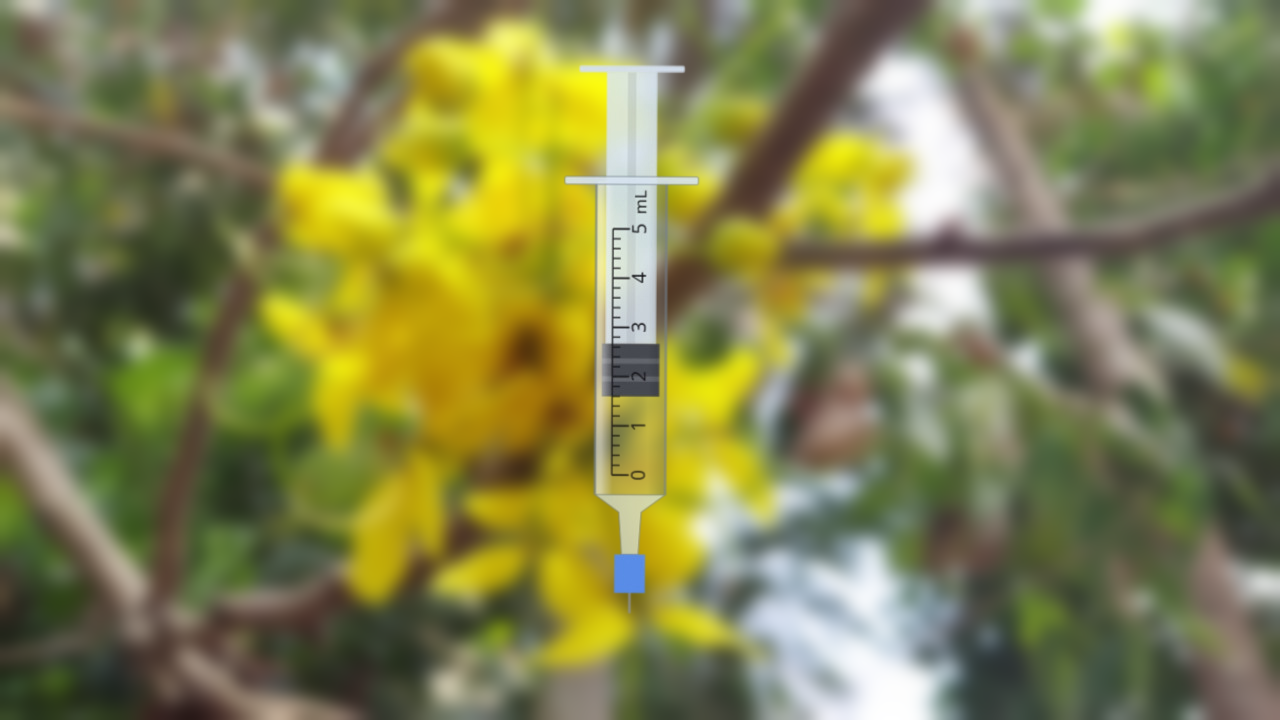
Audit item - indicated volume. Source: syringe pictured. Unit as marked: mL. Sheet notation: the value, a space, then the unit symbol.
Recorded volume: 1.6 mL
